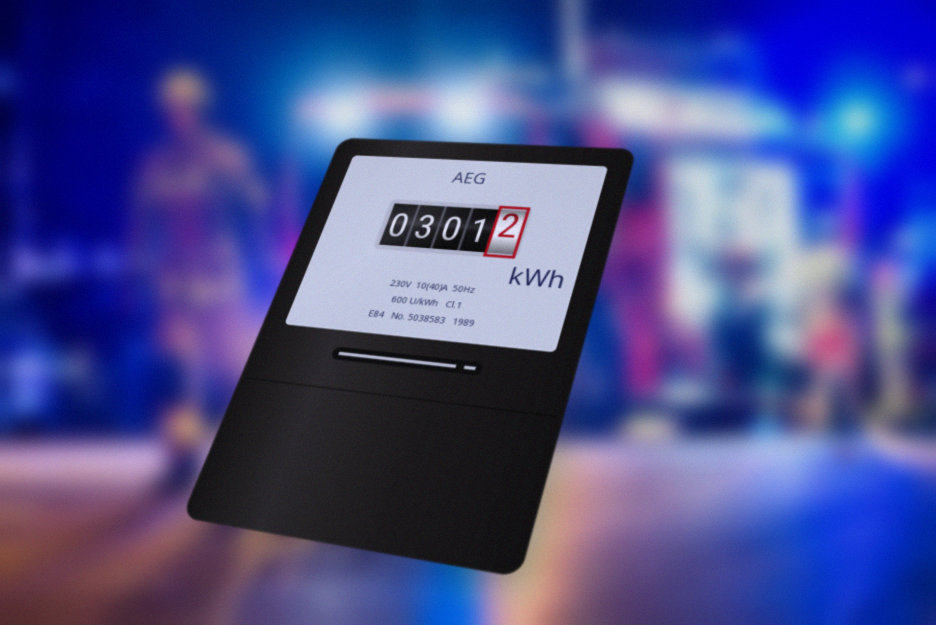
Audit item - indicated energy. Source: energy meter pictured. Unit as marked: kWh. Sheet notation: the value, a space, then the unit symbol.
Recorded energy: 301.2 kWh
